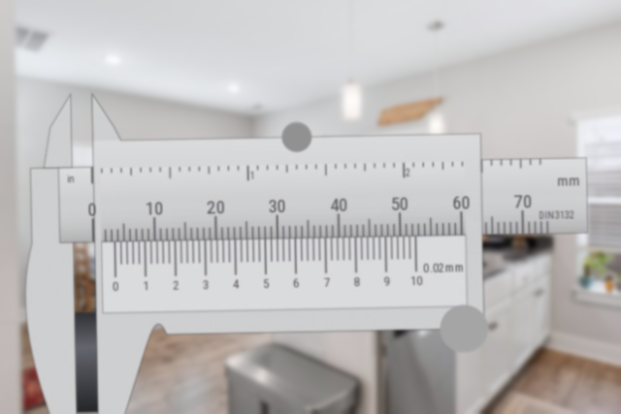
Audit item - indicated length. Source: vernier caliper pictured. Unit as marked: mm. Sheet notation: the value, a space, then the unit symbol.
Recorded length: 3.5 mm
